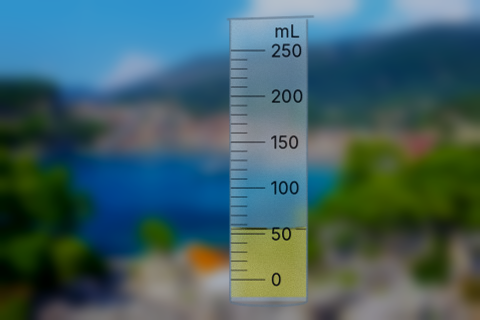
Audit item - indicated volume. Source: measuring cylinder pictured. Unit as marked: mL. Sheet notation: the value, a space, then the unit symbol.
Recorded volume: 55 mL
